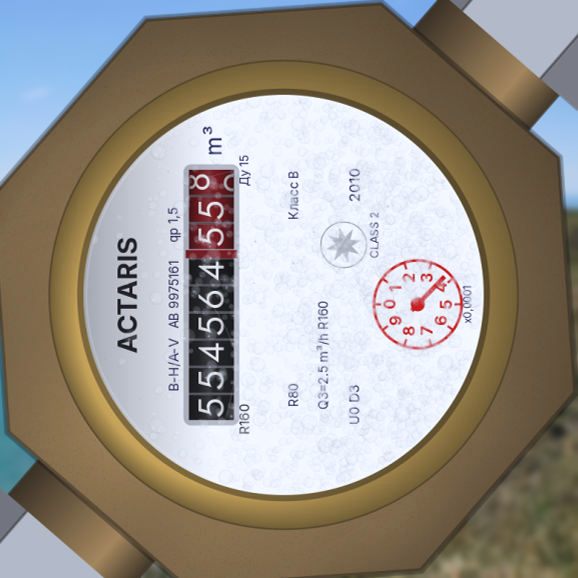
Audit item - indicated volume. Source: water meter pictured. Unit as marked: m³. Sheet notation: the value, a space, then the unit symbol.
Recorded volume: 554564.5583 m³
